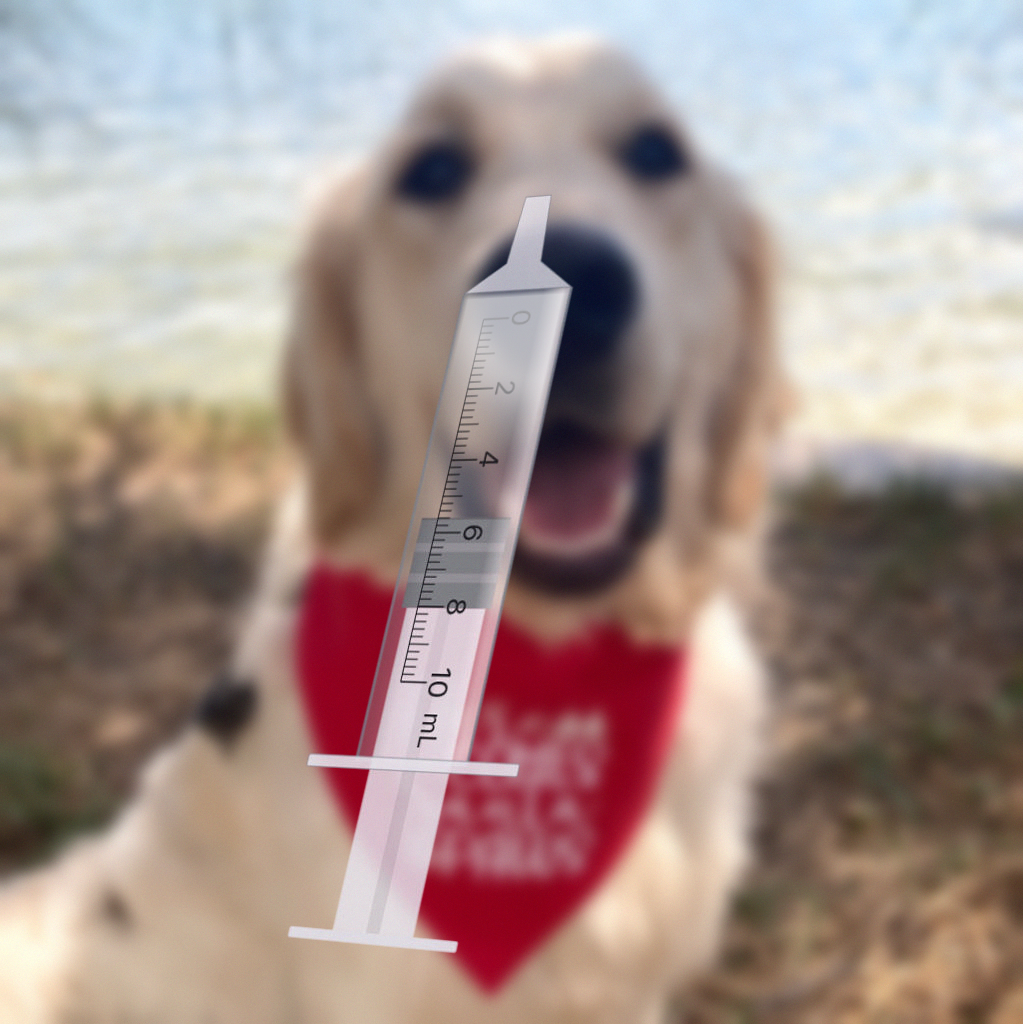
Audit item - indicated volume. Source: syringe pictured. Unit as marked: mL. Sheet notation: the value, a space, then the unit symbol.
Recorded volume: 5.6 mL
